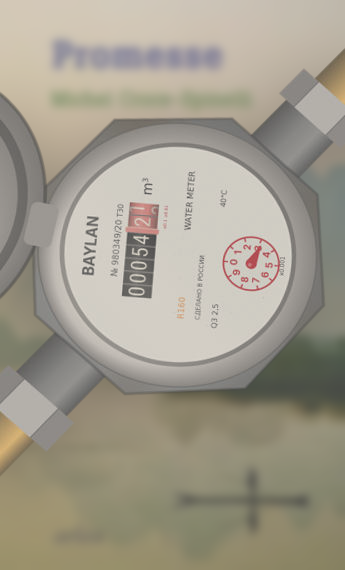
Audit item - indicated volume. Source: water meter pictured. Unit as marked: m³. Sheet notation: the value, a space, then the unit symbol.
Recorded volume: 54.213 m³
